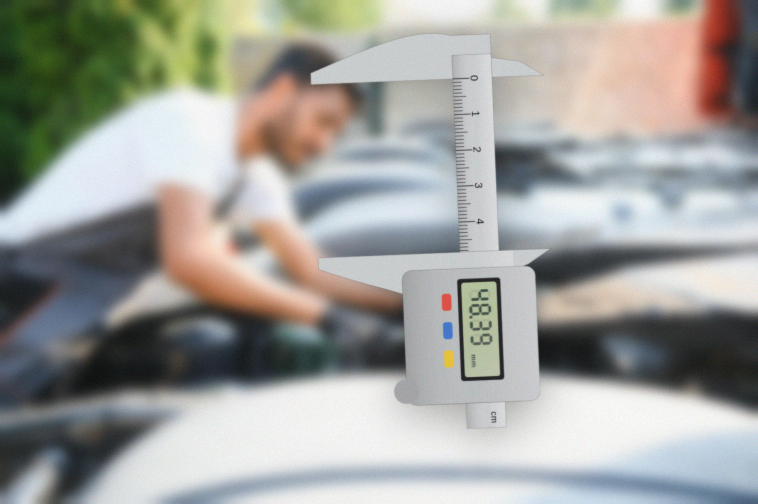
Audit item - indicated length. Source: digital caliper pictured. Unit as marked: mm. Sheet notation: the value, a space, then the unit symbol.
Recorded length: 48.39 mm
